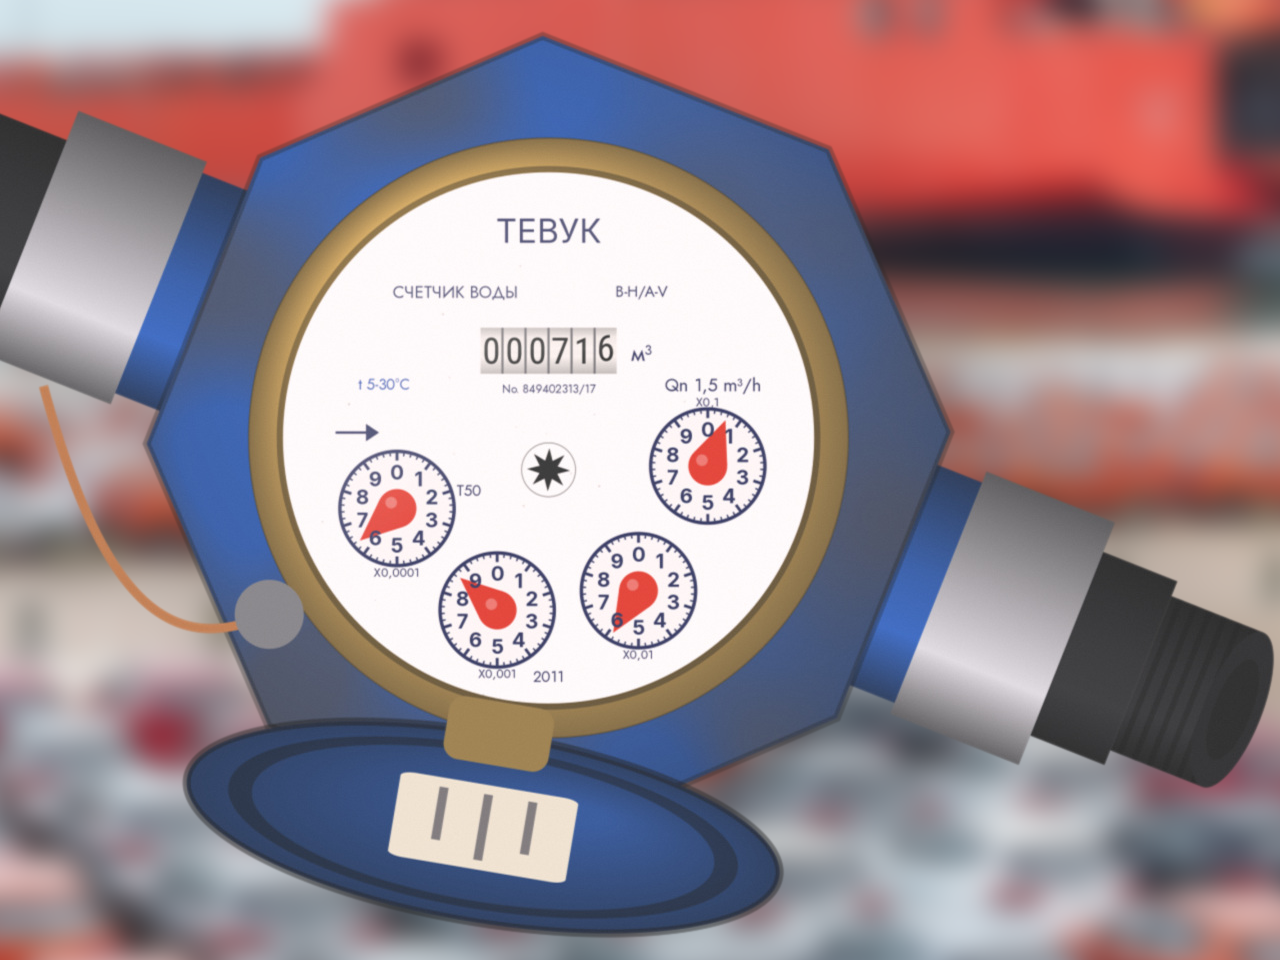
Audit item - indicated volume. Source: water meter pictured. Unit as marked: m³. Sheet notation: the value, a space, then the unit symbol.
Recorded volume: 716.0586 m³
